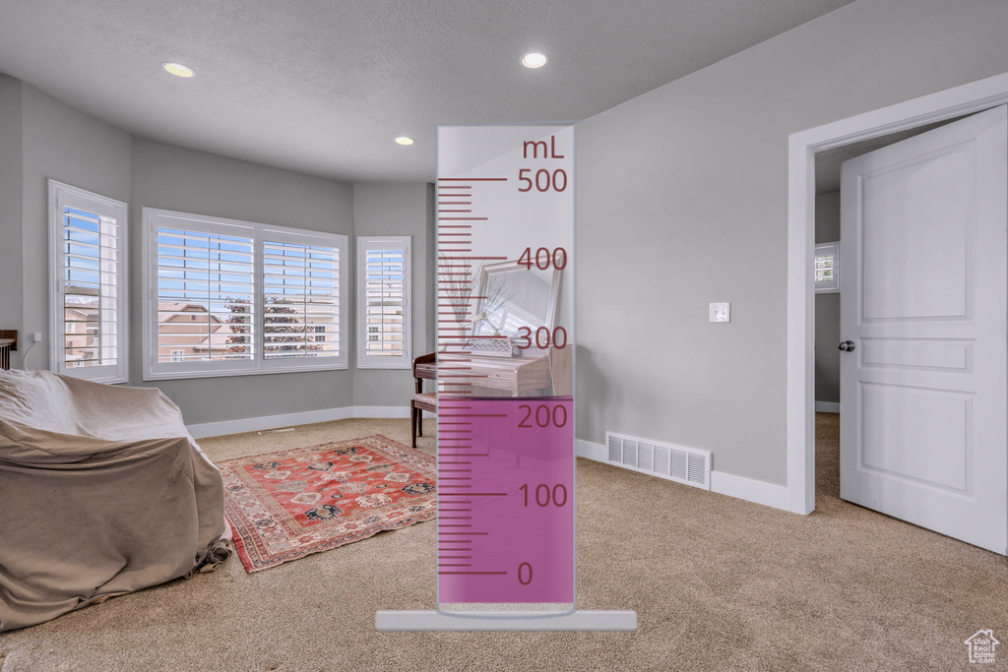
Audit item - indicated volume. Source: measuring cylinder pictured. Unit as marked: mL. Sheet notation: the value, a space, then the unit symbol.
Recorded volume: 220 mL
